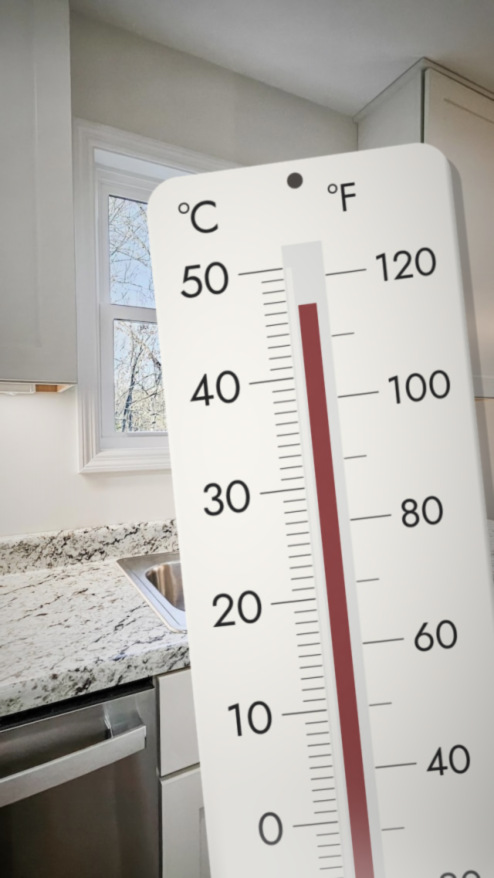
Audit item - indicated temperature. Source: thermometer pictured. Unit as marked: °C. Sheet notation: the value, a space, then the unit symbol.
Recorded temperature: 46.5 °C
